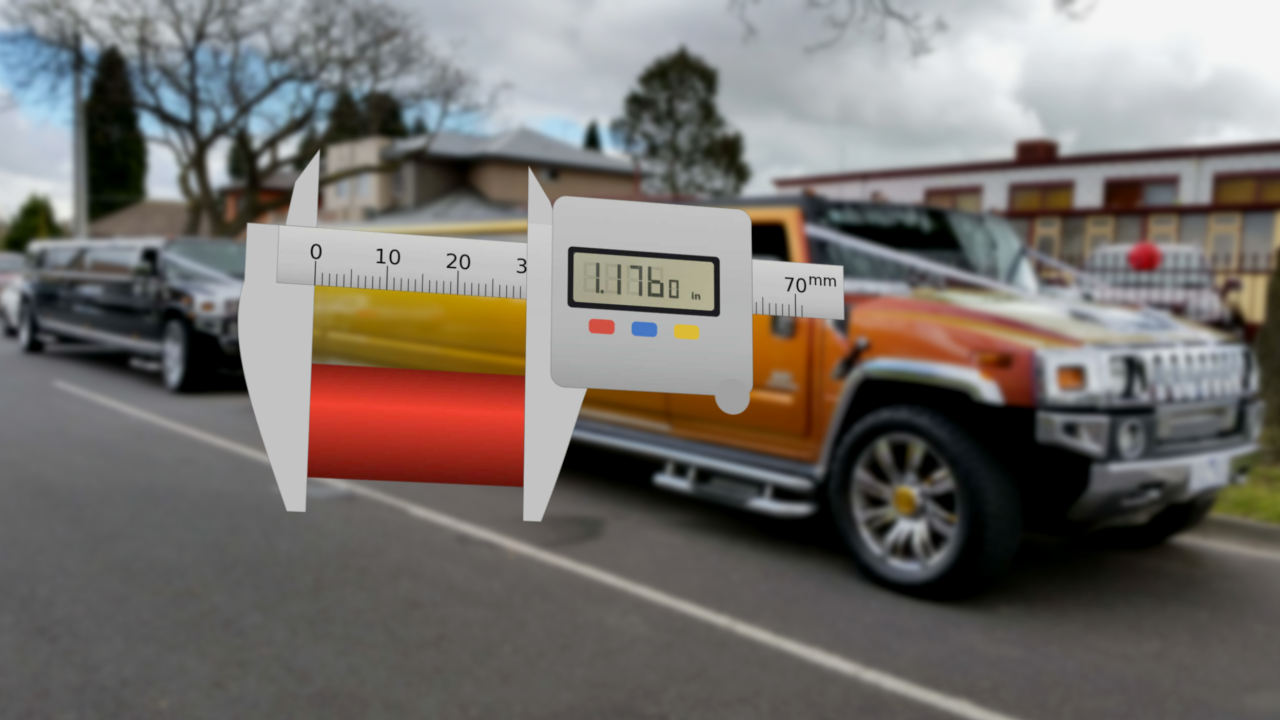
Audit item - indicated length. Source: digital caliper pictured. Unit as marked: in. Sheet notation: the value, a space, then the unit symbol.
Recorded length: 1.1760 in
